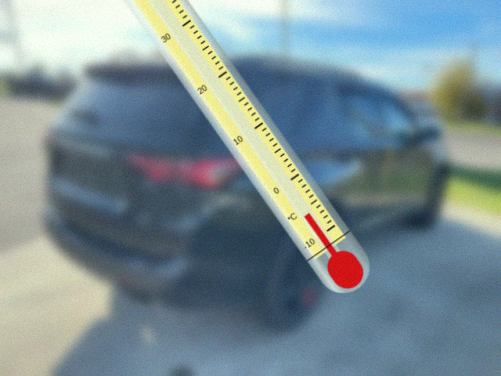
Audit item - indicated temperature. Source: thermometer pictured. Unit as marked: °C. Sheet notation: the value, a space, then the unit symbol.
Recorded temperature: -6 °C
